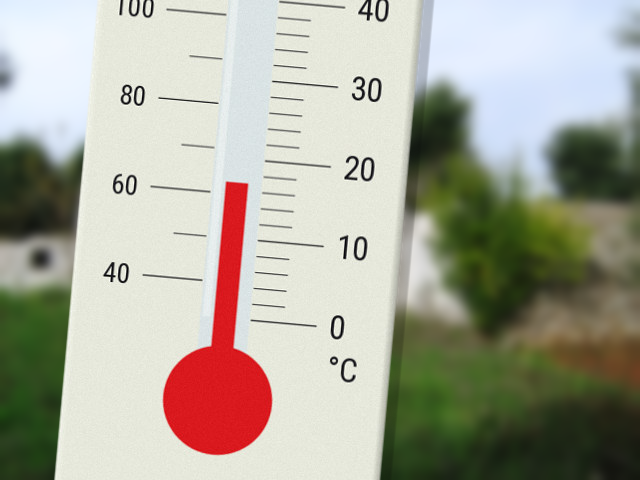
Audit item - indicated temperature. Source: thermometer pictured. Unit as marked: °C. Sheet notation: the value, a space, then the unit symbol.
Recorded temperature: 17 °C
